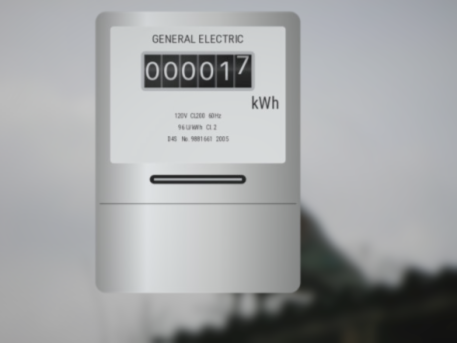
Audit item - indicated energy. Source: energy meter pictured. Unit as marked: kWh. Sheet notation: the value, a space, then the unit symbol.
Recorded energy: 17 kWh
